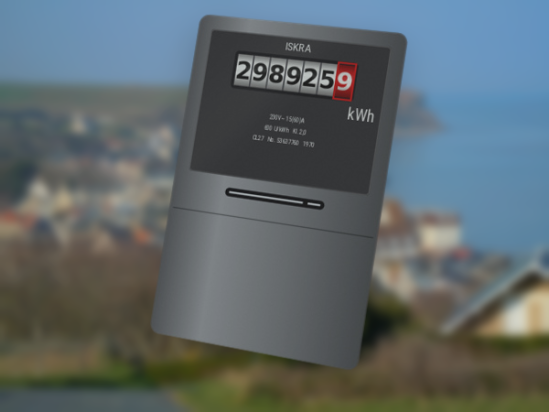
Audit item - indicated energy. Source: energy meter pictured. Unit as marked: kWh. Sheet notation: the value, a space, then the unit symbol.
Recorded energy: 298925.9 kWh
